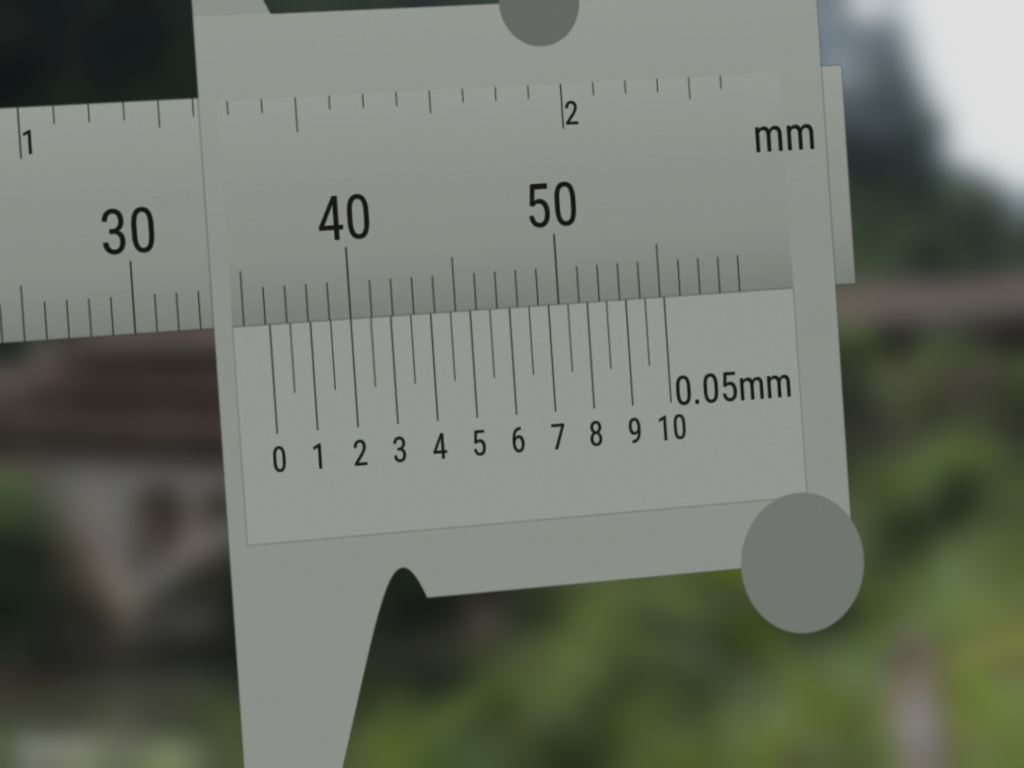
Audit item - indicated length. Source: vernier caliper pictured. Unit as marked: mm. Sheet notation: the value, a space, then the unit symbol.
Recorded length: 36.2 mm
